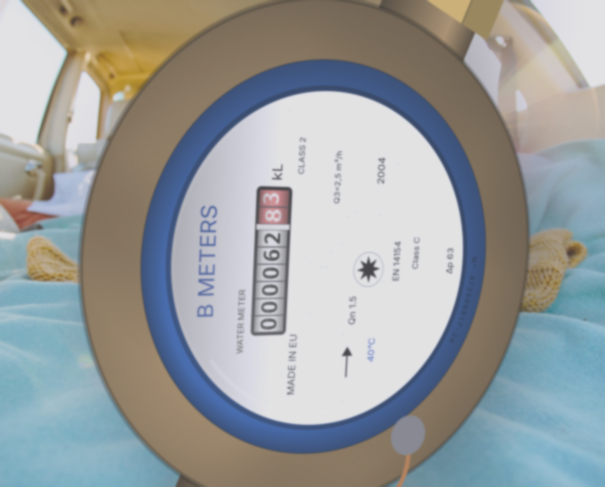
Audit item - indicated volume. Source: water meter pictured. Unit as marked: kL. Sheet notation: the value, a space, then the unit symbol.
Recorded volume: 62.83 kL
